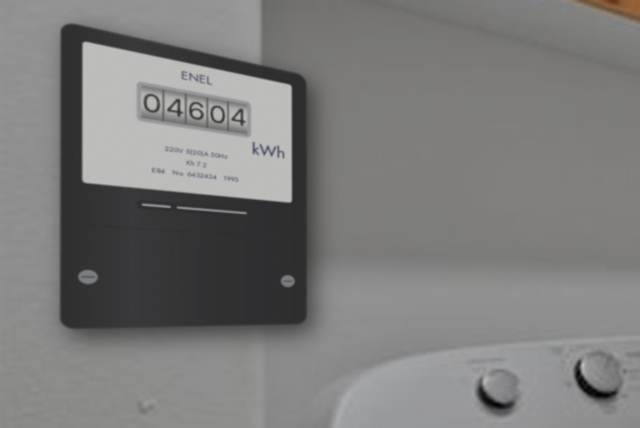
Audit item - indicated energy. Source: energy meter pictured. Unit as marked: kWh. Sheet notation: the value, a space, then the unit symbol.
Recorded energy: 4604 kWh
